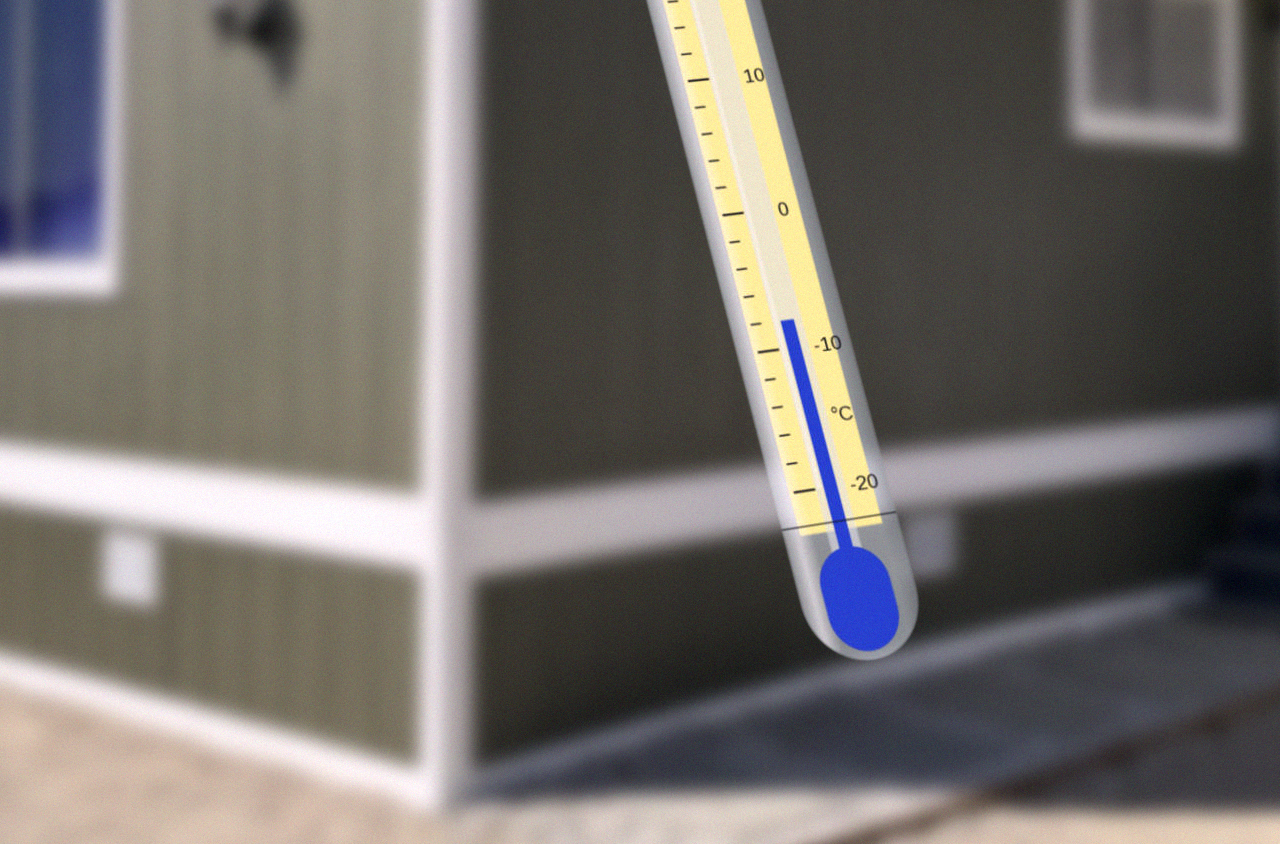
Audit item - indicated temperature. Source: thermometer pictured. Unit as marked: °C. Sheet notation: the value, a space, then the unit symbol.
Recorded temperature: -8 °C
